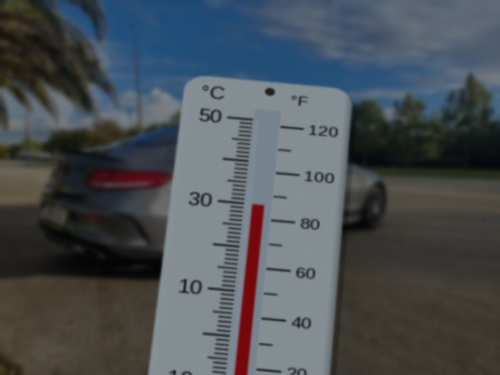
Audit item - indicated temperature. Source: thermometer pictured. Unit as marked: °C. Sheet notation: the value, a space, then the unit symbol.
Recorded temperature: 30 °C
